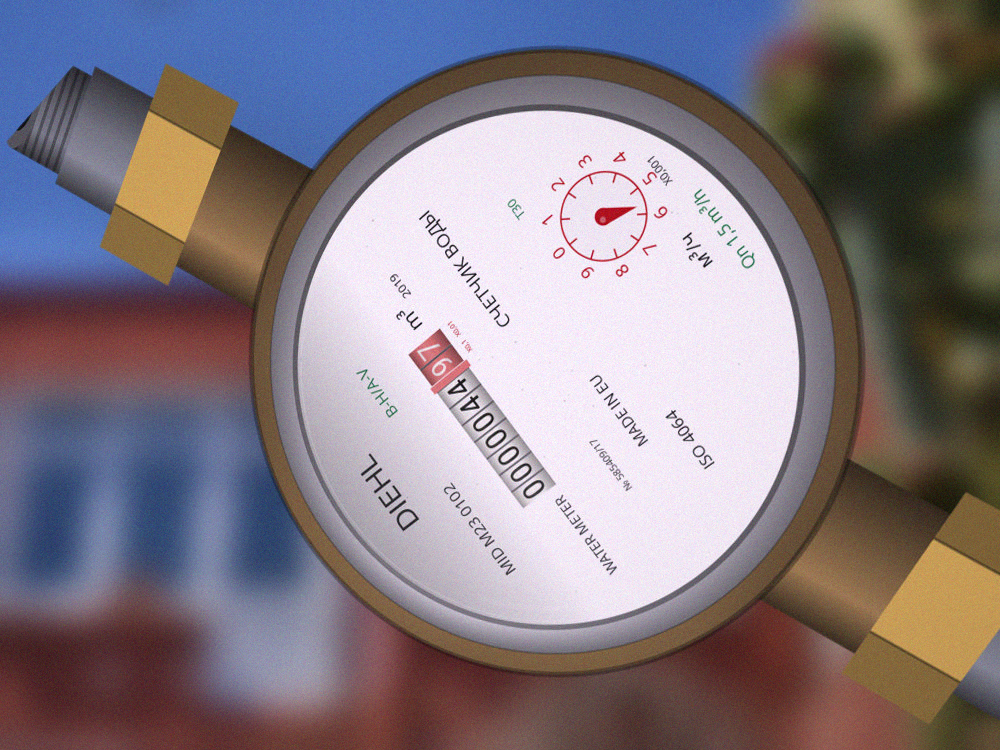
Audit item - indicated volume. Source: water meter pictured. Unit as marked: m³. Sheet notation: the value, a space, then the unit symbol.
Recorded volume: 44.975 m³
